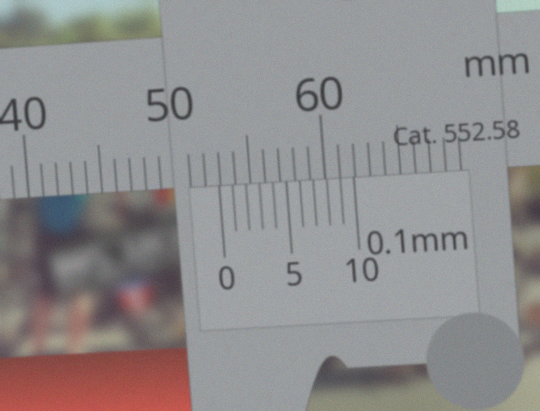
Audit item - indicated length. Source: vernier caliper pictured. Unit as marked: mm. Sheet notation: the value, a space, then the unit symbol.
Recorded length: 52.9 mm
